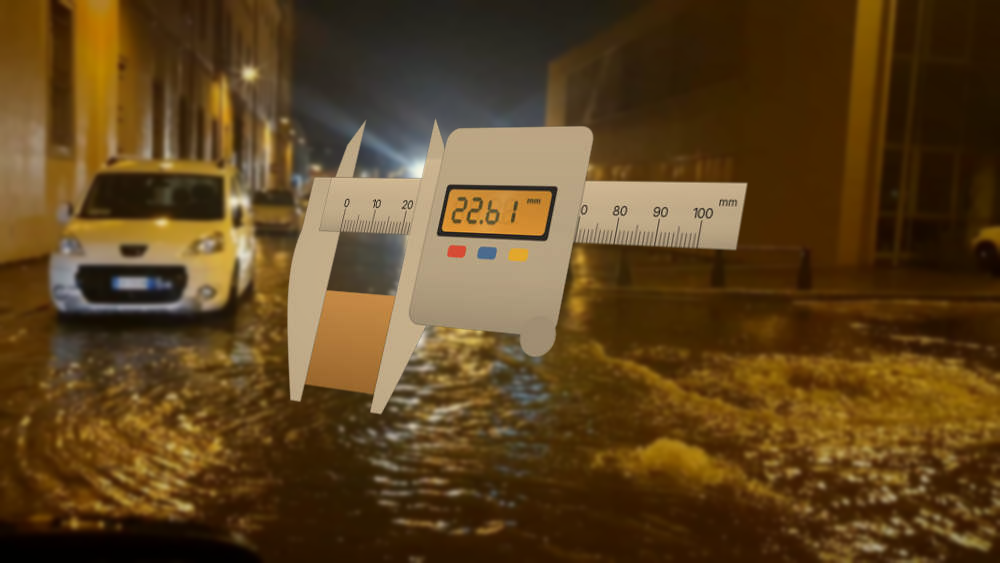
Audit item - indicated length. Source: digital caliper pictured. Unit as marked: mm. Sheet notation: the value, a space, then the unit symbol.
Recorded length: 22.61 mm
